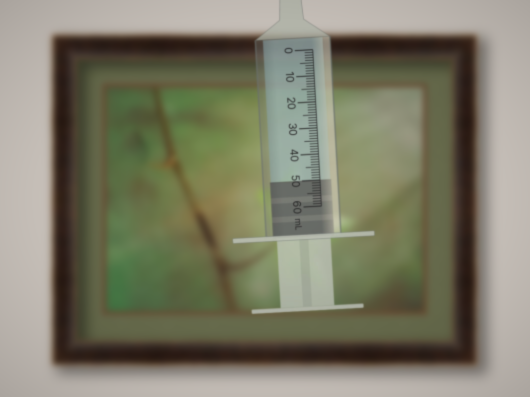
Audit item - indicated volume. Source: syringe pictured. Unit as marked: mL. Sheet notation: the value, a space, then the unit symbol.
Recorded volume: 50 mL
